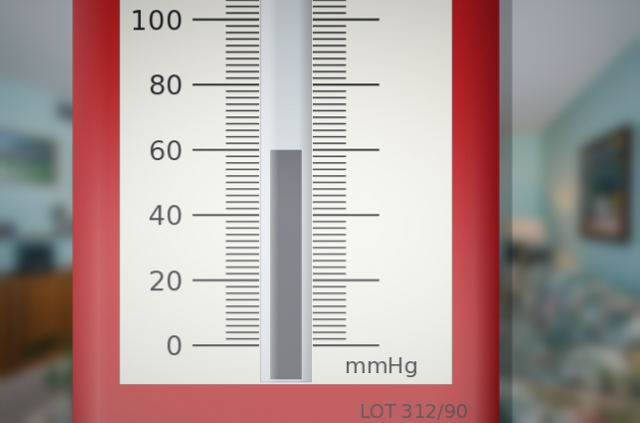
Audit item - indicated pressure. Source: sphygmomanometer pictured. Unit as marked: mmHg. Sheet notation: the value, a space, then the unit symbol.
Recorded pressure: 60 mmHg
